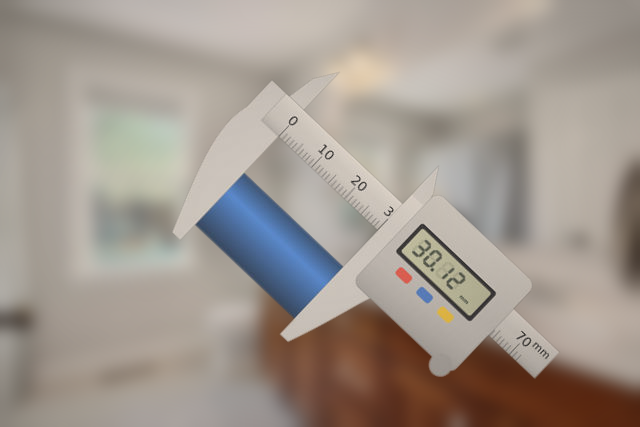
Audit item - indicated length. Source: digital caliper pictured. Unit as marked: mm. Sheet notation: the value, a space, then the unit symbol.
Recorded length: 30.12 mm
